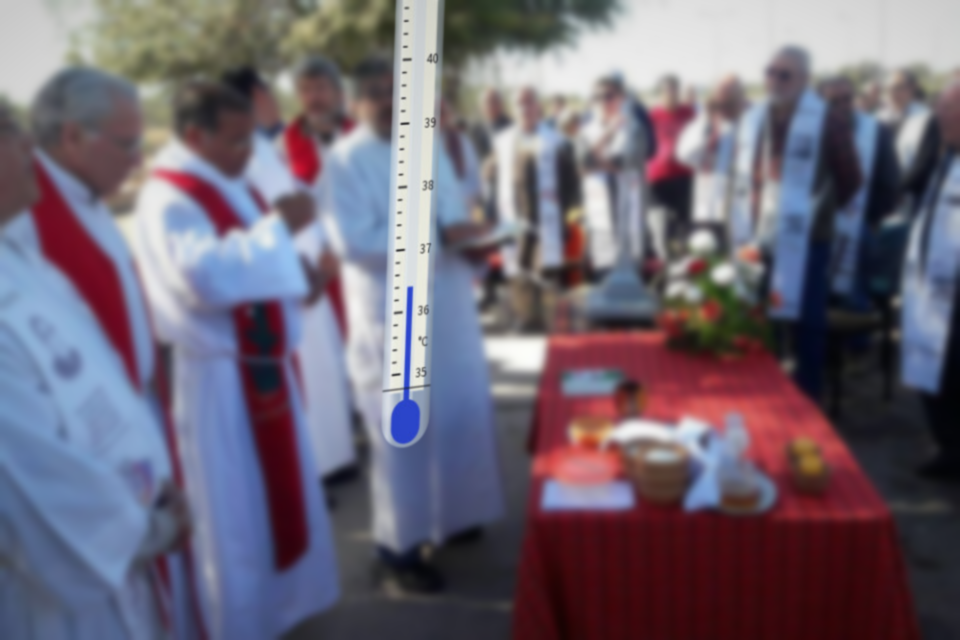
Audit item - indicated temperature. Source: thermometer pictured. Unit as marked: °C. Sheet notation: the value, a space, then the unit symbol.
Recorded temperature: 36.4 °C
